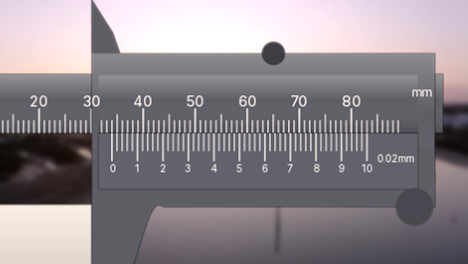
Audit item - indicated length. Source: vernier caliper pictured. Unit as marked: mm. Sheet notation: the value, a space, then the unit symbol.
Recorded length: 34.0 mm
